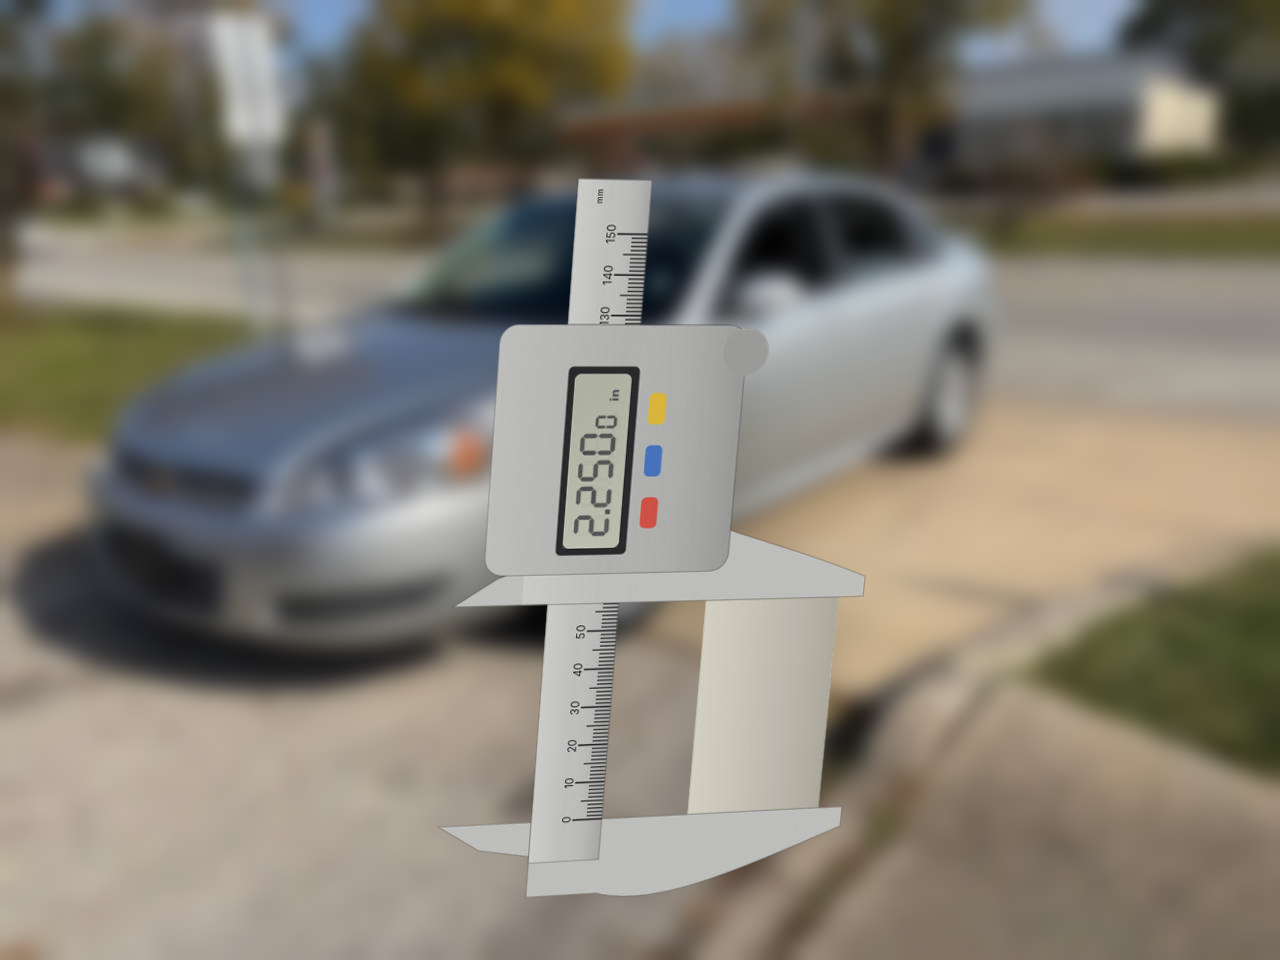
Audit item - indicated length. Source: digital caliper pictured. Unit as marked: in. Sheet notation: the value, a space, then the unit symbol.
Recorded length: 2.2500 in
